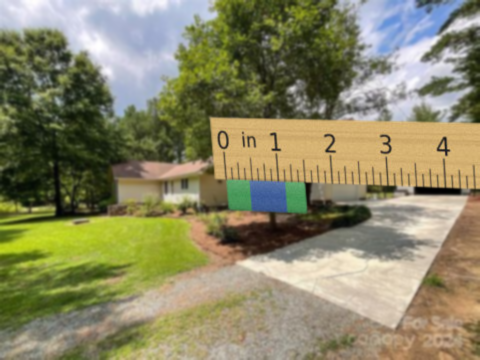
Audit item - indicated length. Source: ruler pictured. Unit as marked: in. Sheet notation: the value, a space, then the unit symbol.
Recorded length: 1.5 in
